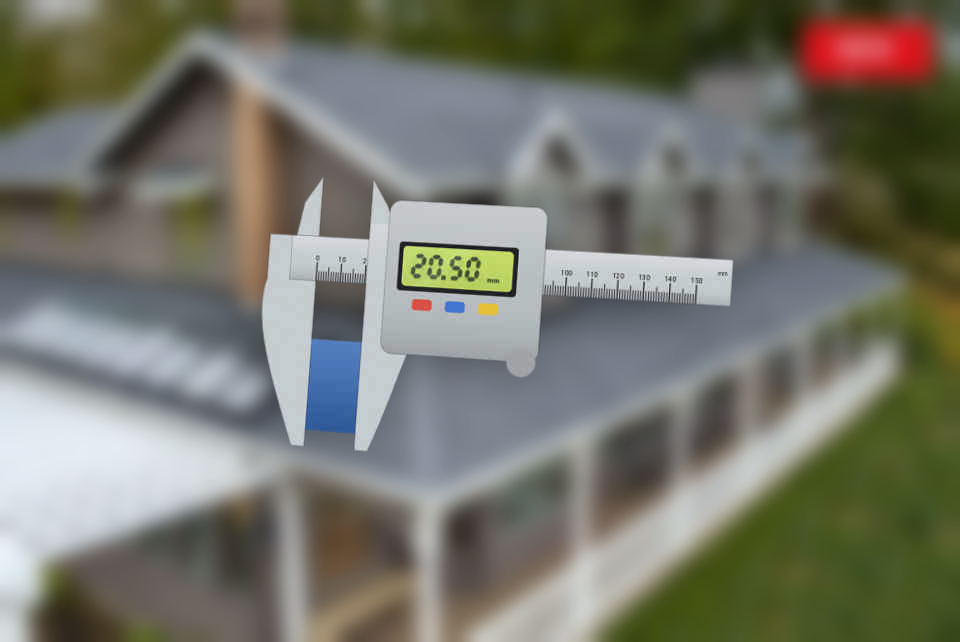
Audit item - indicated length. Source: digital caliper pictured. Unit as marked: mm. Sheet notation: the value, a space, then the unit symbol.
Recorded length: 20.50 mm
